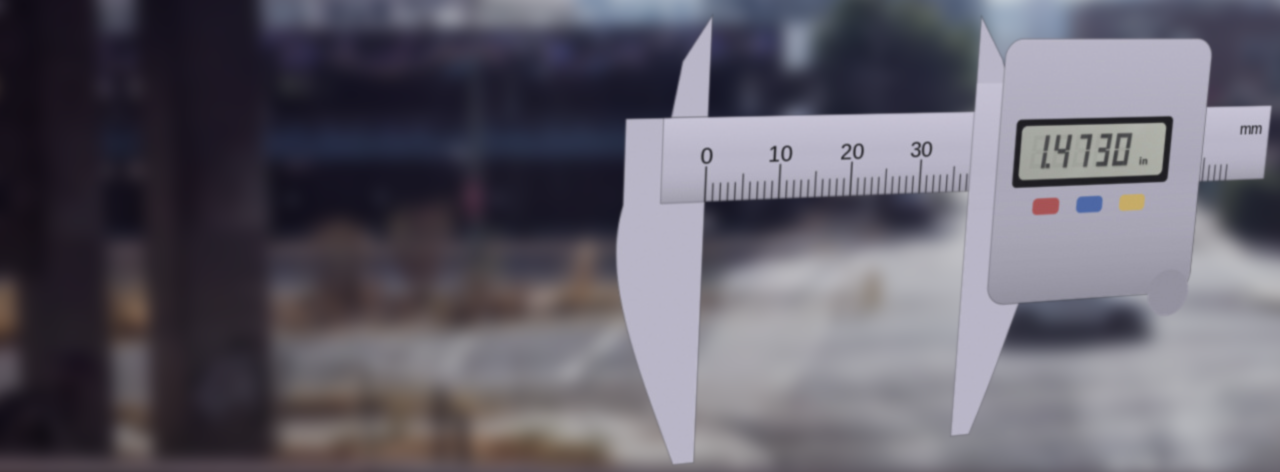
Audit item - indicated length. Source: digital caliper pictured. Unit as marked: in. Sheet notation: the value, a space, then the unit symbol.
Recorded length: 1.4730 in
